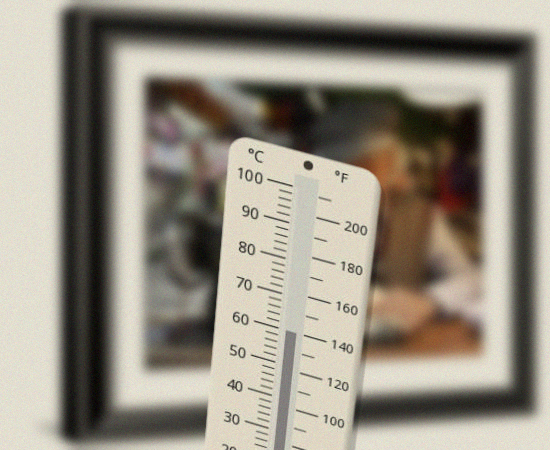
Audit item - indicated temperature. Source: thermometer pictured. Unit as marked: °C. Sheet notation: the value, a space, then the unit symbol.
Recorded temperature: 60 °C
